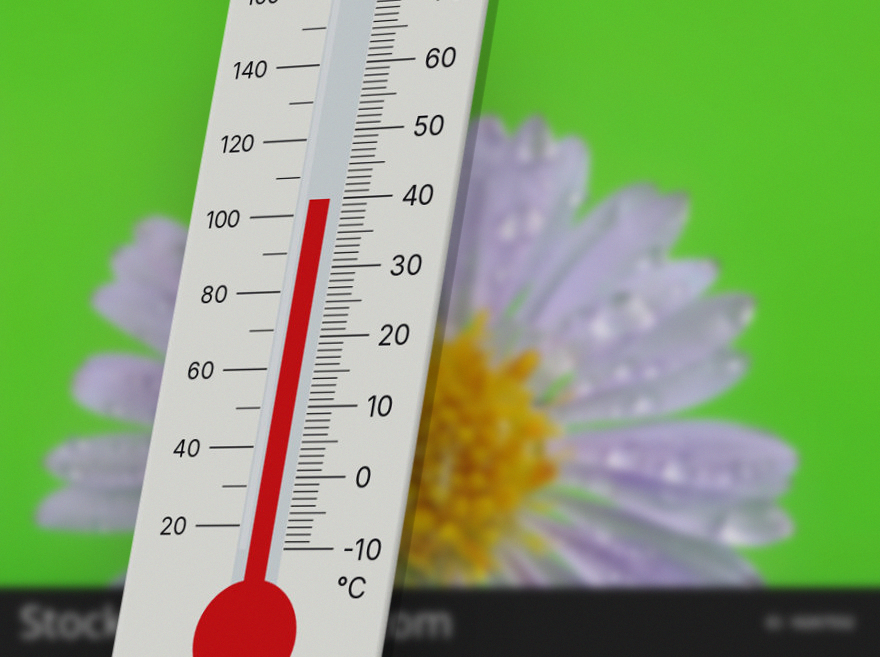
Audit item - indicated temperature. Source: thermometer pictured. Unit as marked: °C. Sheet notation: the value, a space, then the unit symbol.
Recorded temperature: 40 °C
